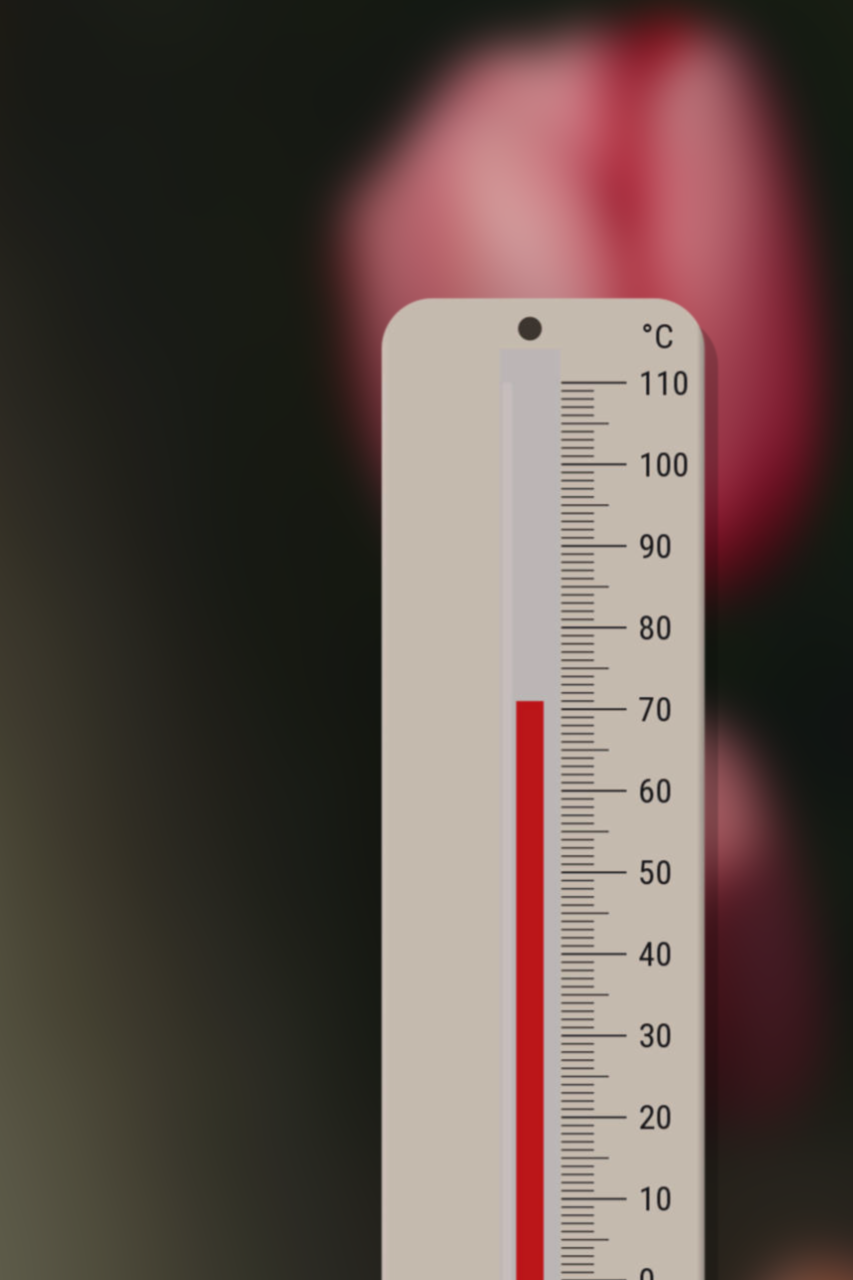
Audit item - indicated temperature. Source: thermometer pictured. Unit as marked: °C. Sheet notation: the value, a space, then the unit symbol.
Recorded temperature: 71 °C
